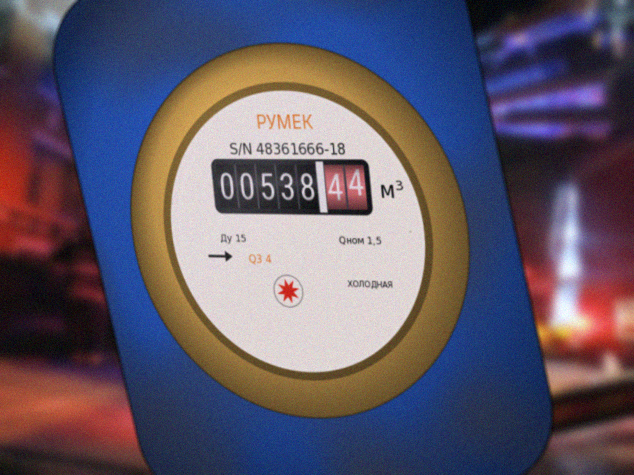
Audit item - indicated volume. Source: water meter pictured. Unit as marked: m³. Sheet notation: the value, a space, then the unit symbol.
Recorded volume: 538.44 m³
